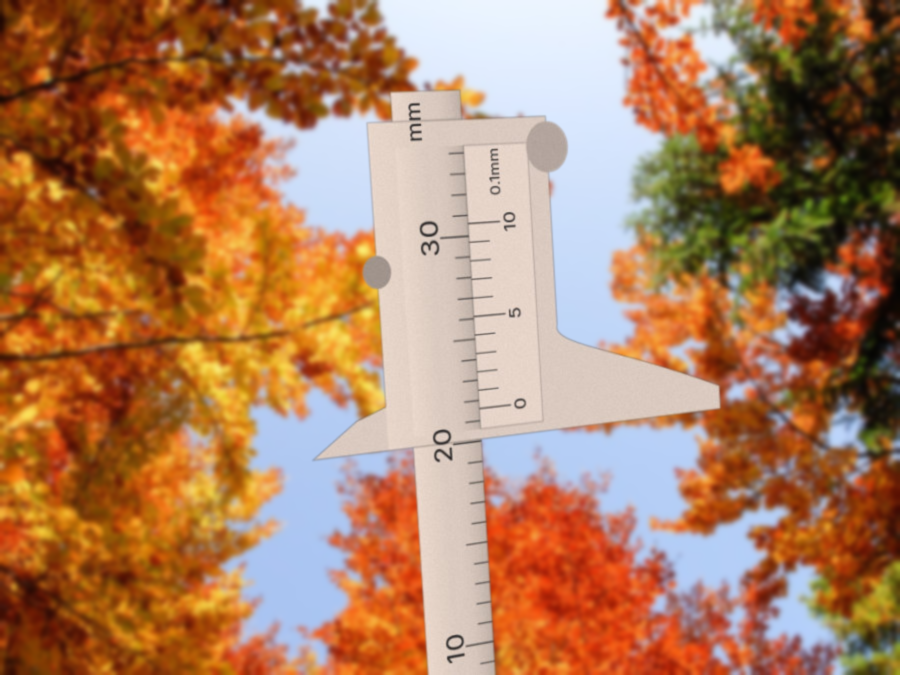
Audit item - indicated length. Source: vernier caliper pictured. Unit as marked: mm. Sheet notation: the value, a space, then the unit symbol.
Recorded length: 21.6 mm
